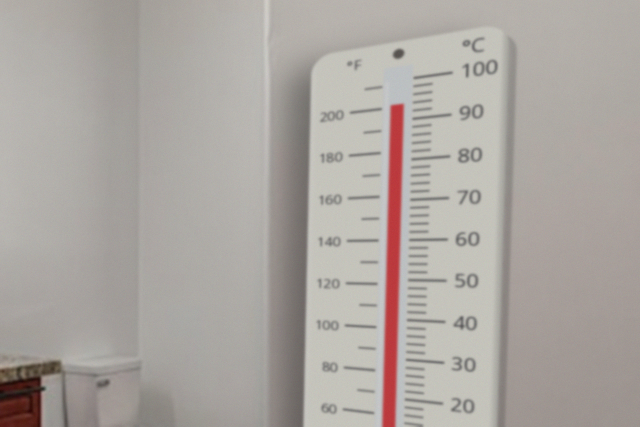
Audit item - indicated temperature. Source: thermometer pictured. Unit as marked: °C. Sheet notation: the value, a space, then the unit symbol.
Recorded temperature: 94 °C
